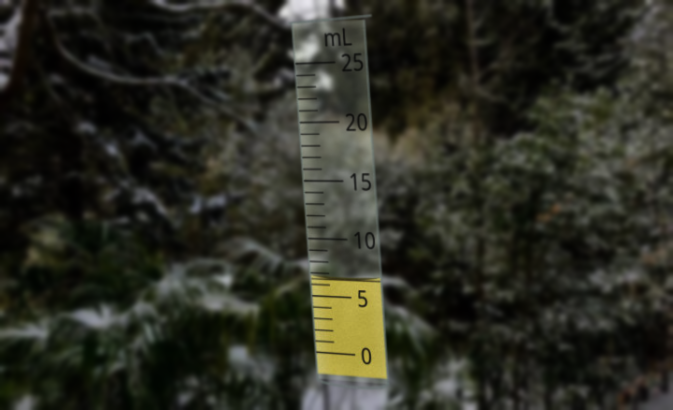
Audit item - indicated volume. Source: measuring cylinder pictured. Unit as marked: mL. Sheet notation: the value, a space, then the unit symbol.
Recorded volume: 6.5 mL
